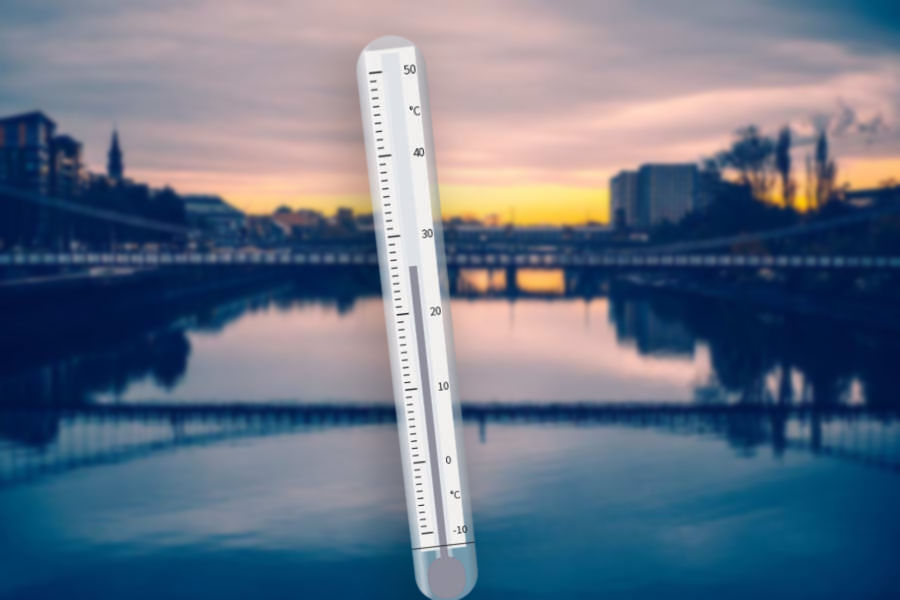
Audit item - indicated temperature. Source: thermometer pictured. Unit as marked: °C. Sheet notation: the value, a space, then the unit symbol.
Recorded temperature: 26 °C
